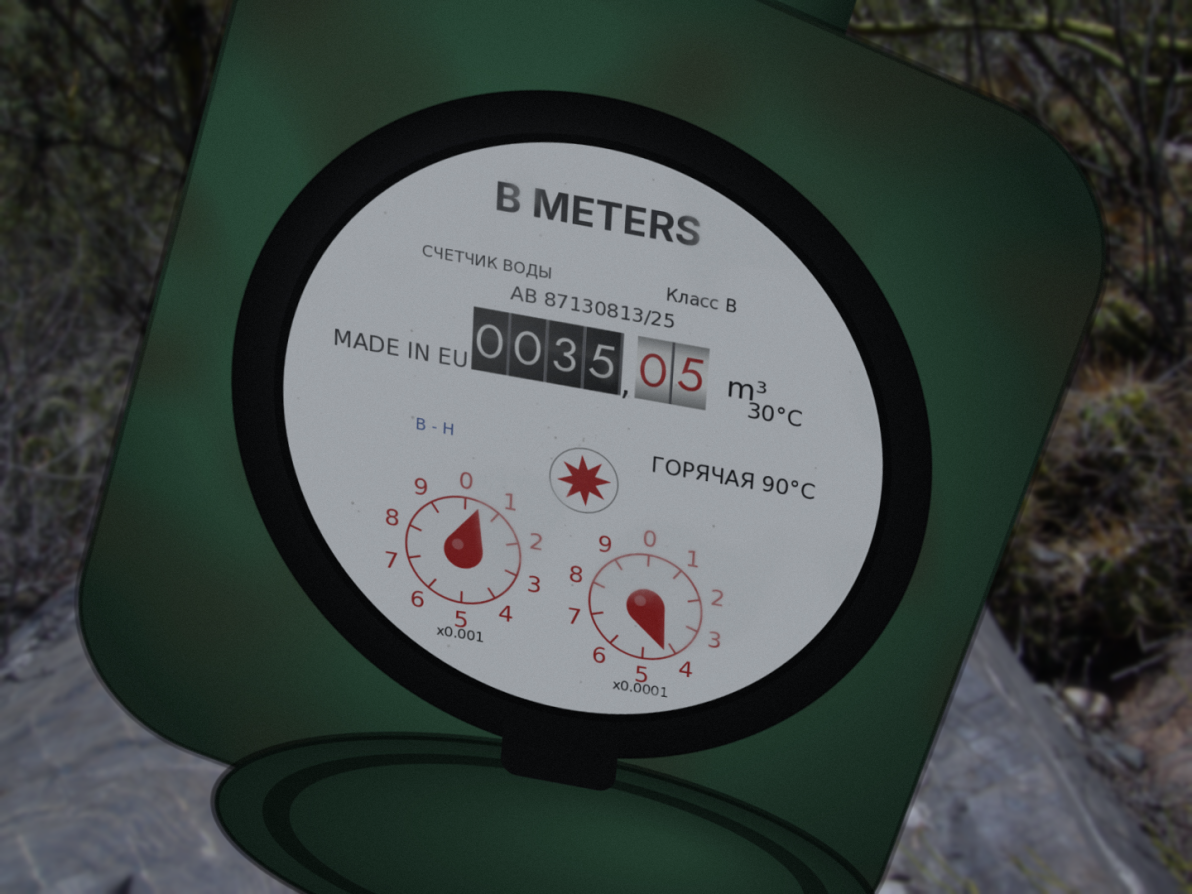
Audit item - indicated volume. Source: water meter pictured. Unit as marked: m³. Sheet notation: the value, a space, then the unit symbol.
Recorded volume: 35.0504 m³
